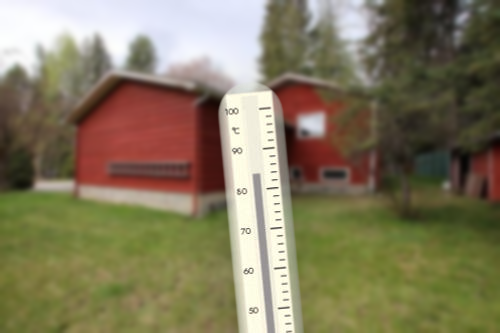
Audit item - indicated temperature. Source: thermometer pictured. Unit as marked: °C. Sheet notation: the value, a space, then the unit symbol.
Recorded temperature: 84 °C
